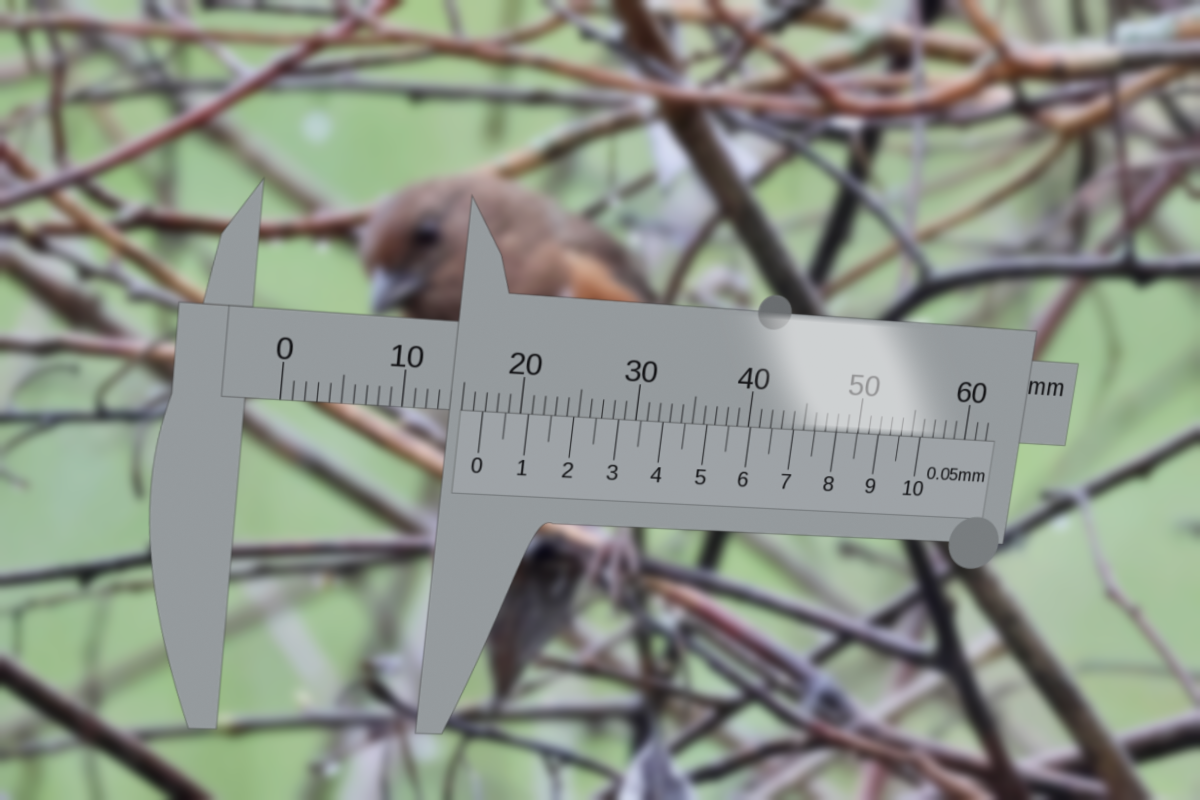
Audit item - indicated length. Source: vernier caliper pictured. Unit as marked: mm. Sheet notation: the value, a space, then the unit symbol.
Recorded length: 16.8 mm
